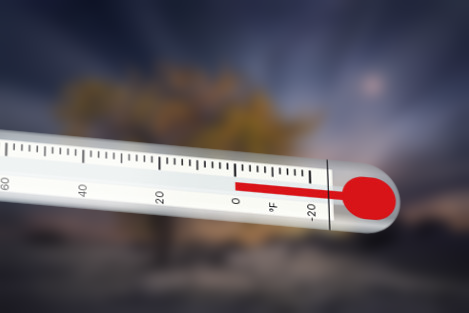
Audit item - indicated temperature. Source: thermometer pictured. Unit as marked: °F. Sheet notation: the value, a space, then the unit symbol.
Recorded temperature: 0 °F
